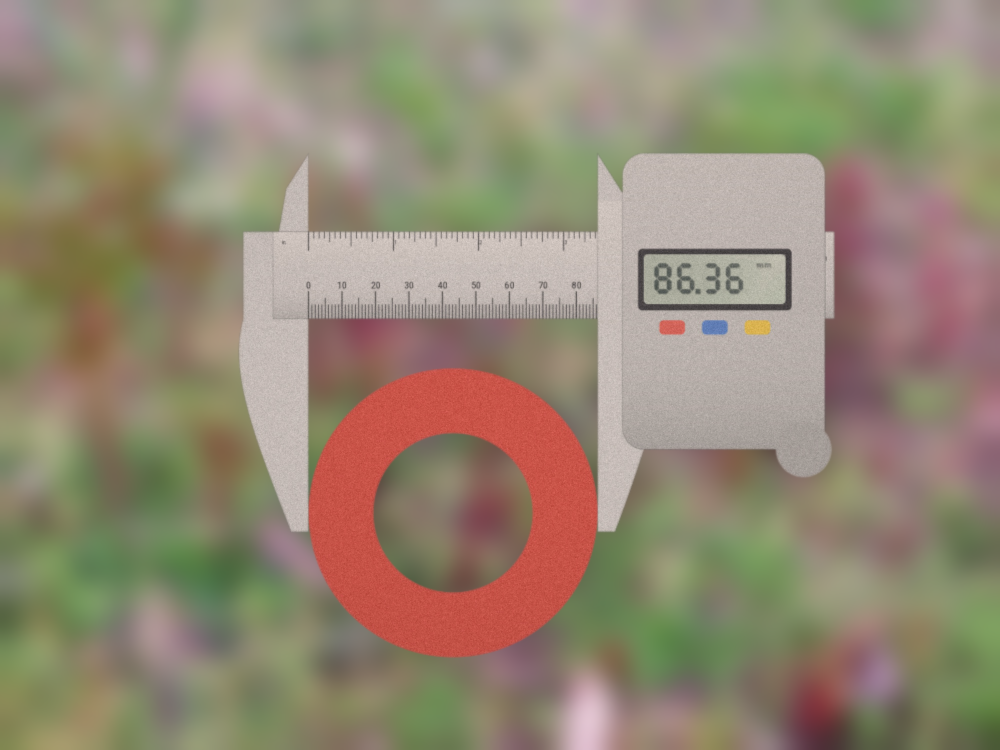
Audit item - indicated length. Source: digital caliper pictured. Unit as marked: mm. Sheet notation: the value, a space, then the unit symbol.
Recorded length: 86.36 mm
